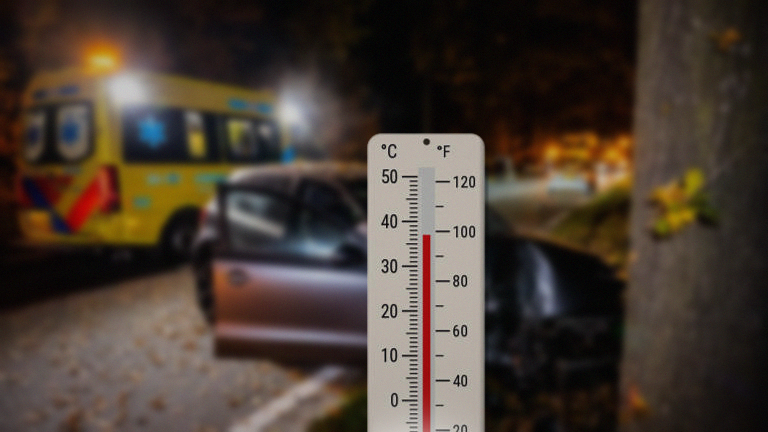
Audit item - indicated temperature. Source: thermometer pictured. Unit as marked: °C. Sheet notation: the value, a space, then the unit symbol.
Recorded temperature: 37 °C
